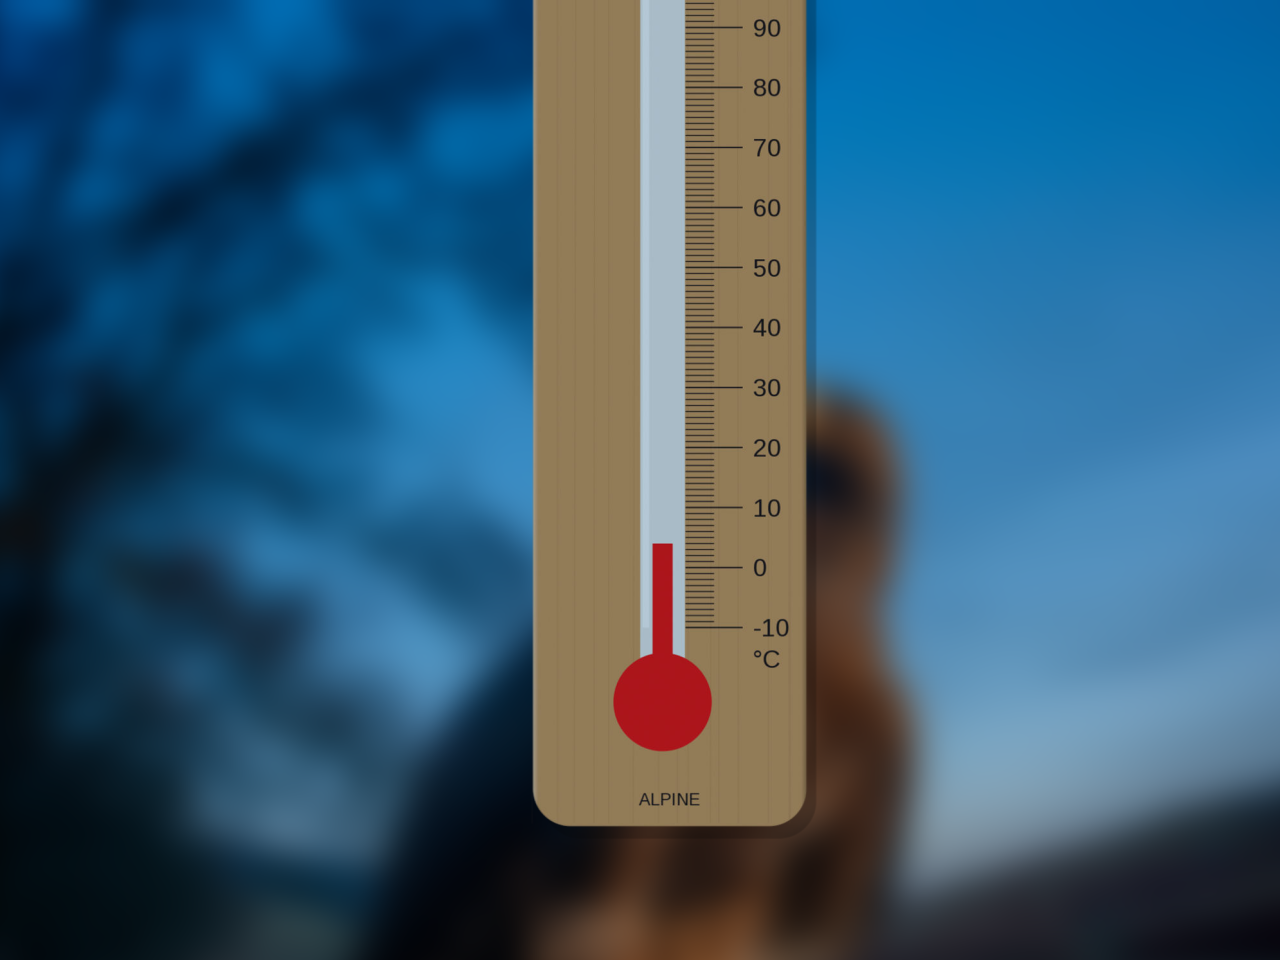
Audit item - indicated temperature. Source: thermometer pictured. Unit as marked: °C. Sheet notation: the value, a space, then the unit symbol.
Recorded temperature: 4 °C
